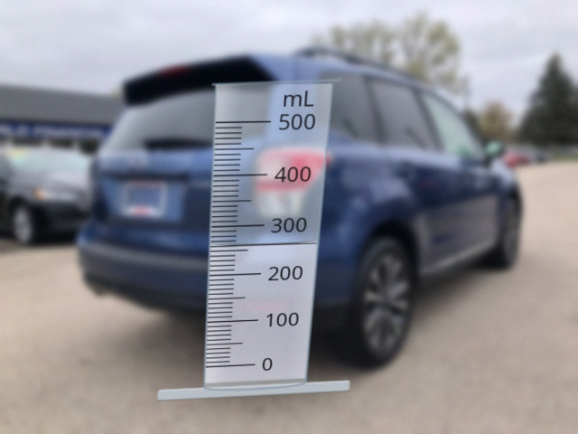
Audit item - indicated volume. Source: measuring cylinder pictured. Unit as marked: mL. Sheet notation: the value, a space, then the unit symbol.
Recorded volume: 260 mL
